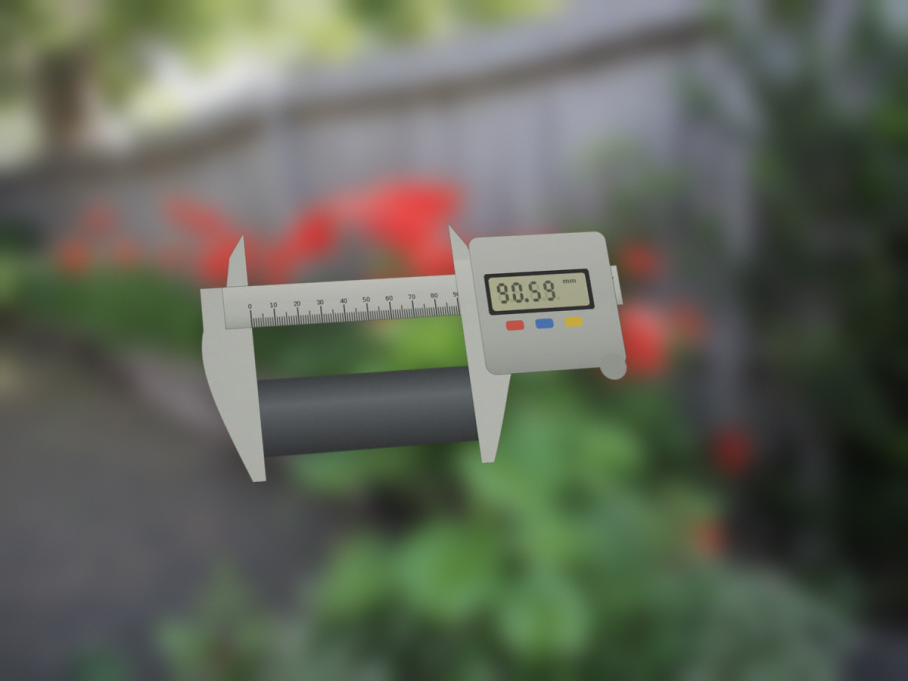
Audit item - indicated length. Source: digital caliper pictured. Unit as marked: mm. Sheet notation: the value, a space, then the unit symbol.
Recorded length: 90.59 mm
